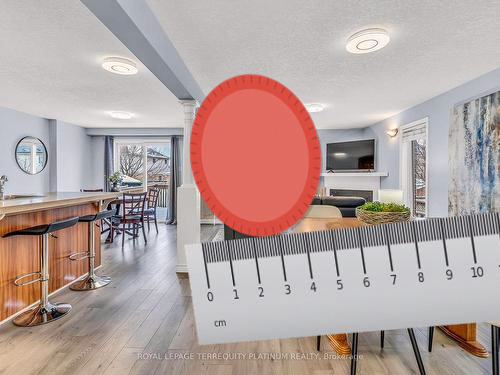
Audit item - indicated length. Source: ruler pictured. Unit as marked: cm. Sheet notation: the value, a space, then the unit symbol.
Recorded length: 5 cm
